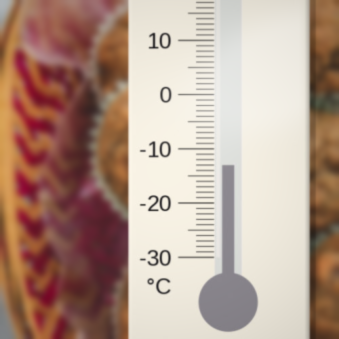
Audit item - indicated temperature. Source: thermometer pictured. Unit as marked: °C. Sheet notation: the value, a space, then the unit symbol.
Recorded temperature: -13 °C
